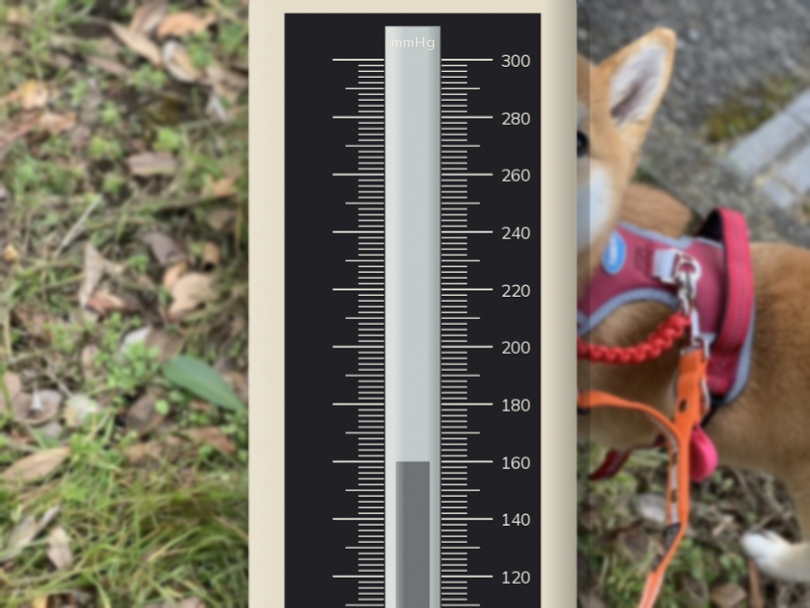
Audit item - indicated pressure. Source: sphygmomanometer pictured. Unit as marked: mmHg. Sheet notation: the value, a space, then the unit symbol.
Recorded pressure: 160 mmHg
